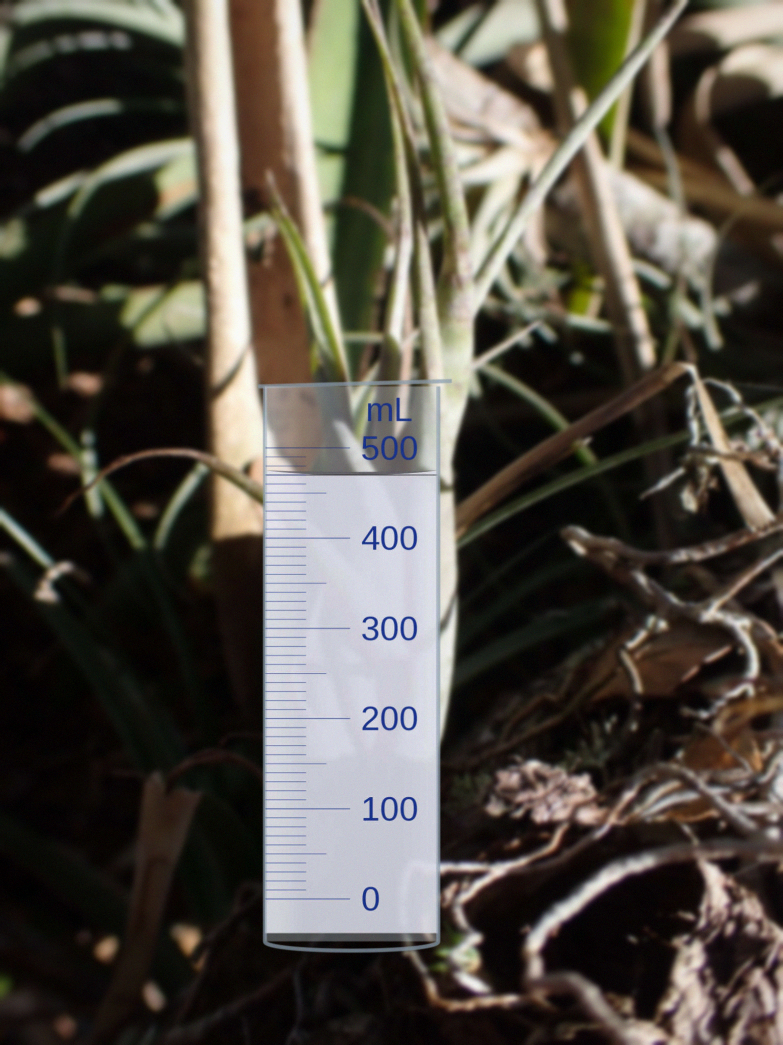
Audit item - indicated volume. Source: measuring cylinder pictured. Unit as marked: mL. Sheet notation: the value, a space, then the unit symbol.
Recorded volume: 470 mL
